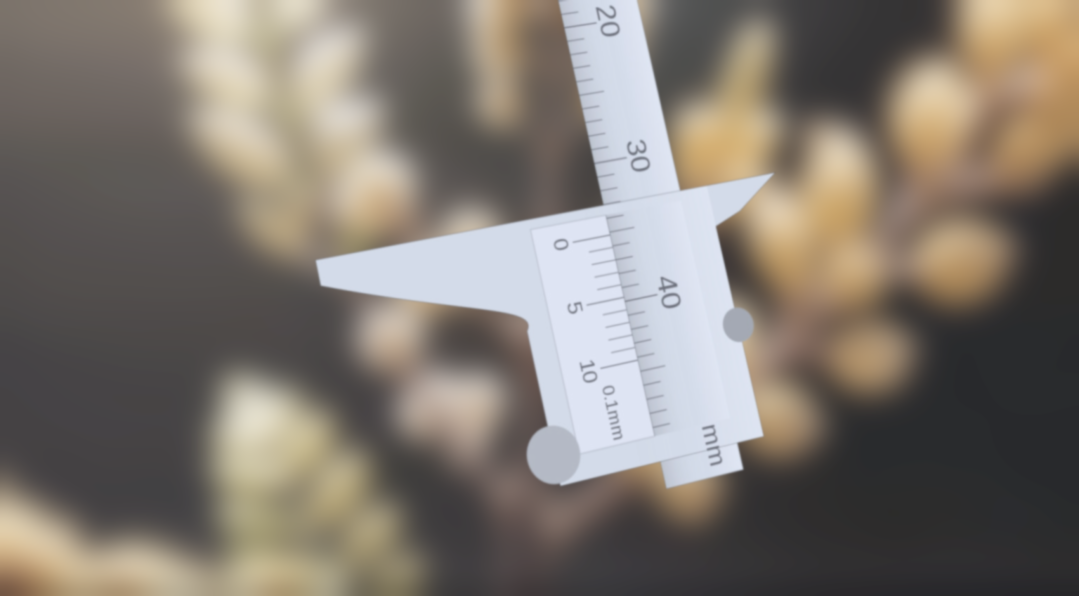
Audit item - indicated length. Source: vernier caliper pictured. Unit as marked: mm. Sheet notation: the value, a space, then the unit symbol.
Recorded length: 35.2 mm
